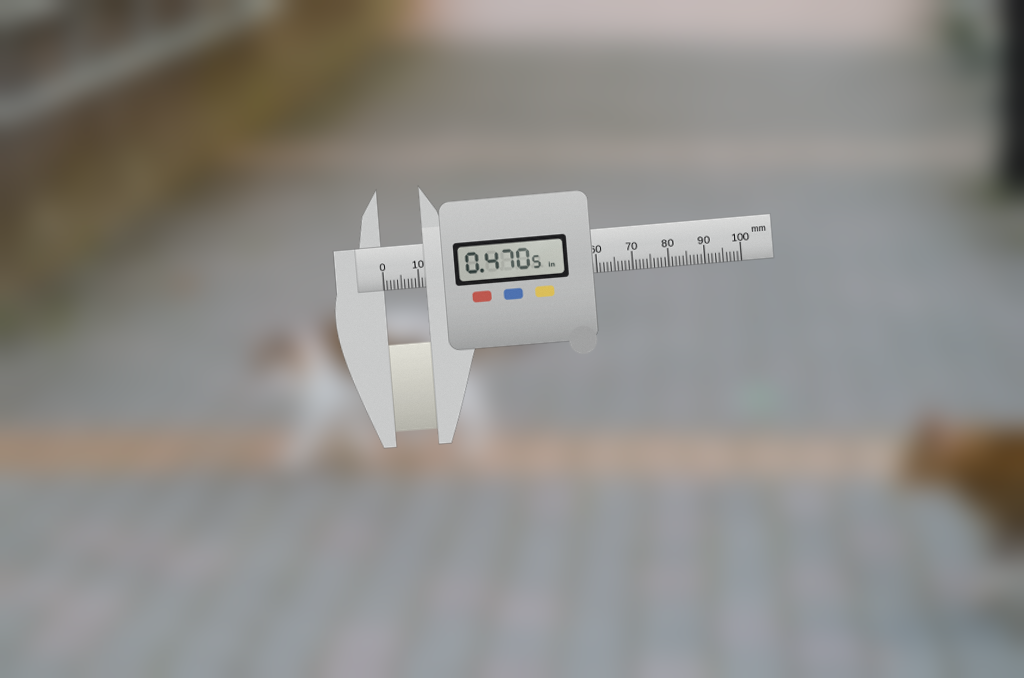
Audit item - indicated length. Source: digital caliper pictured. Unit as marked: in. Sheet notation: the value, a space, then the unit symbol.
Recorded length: 0.4705 in
